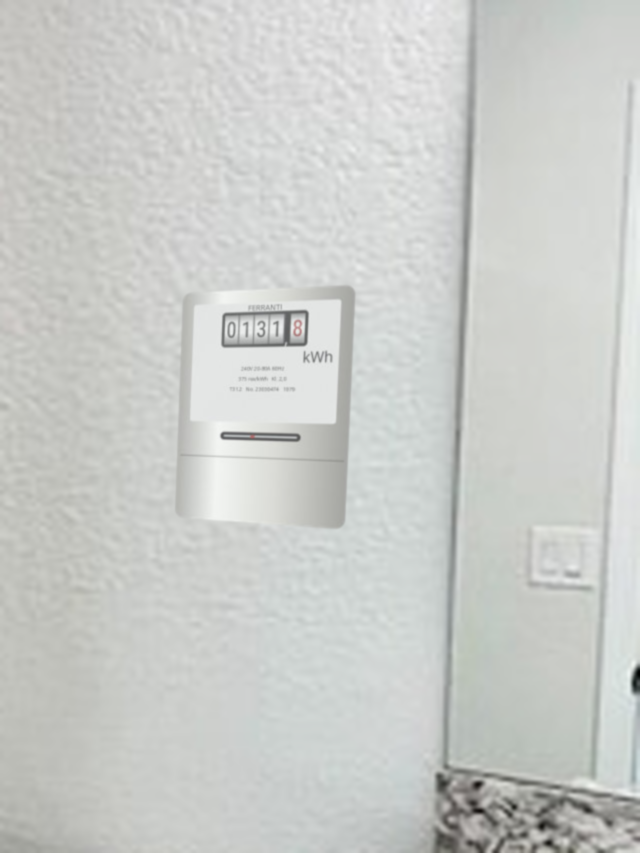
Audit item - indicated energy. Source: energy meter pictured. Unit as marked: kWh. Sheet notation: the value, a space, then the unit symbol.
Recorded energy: 131.8 kWh
